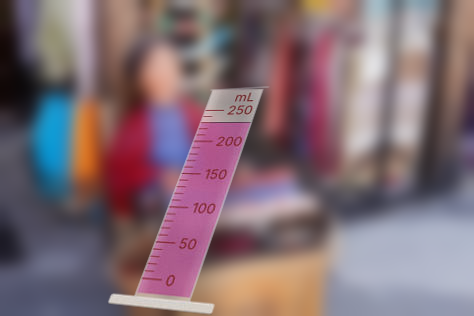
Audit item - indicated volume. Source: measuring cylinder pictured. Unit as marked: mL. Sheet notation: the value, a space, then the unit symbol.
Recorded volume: 230 mL
